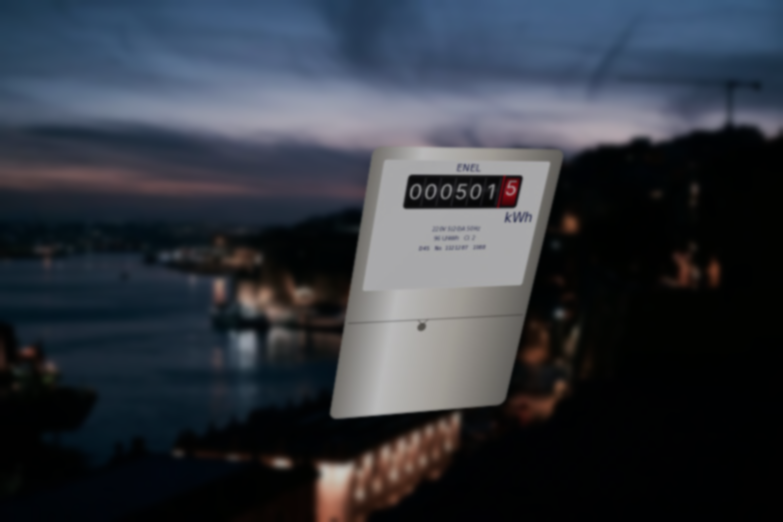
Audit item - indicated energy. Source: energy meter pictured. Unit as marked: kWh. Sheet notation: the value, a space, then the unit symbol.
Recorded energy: 501.5 kWh
